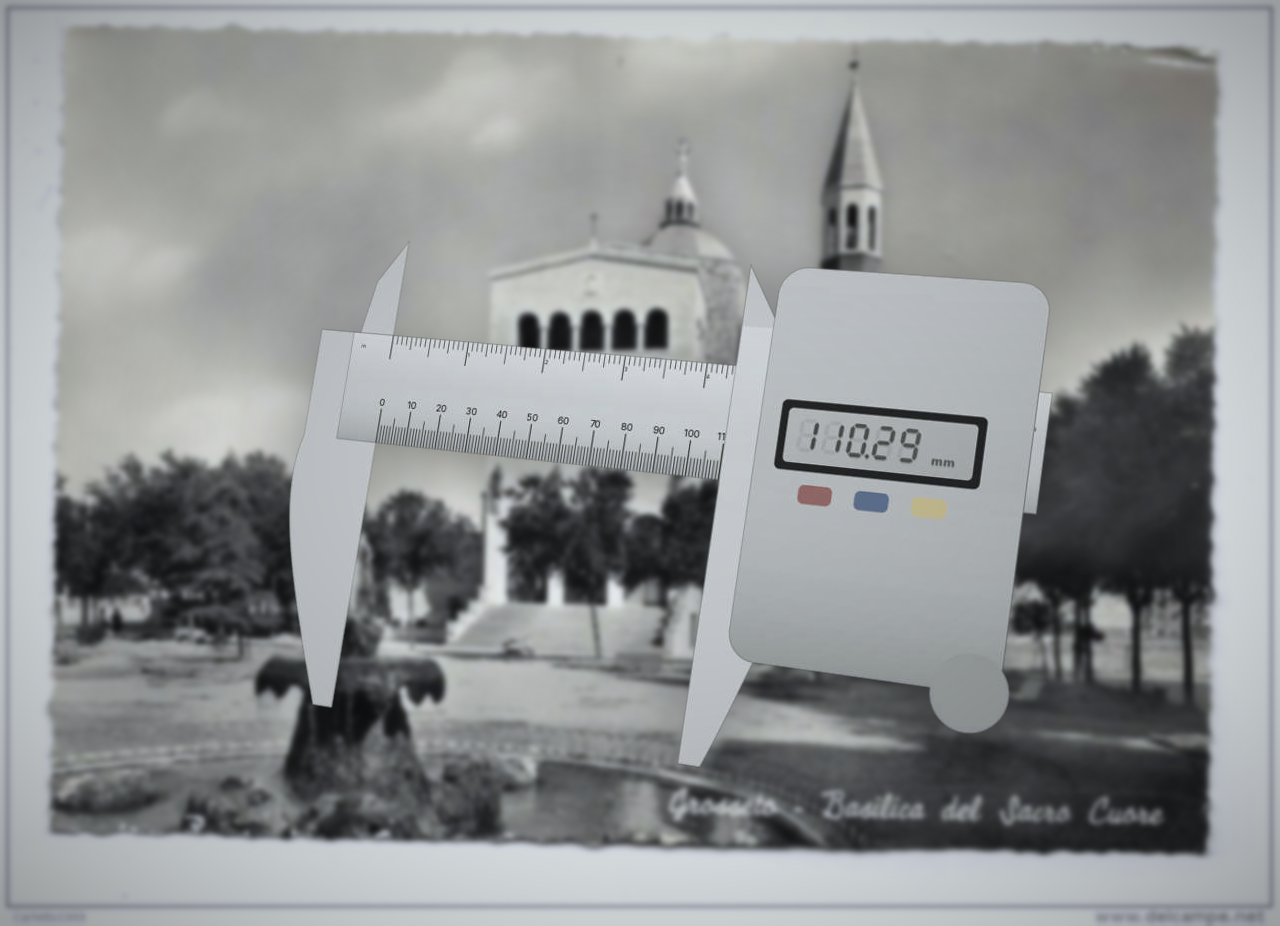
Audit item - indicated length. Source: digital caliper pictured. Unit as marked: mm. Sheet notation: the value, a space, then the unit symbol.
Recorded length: 110.29 mm
